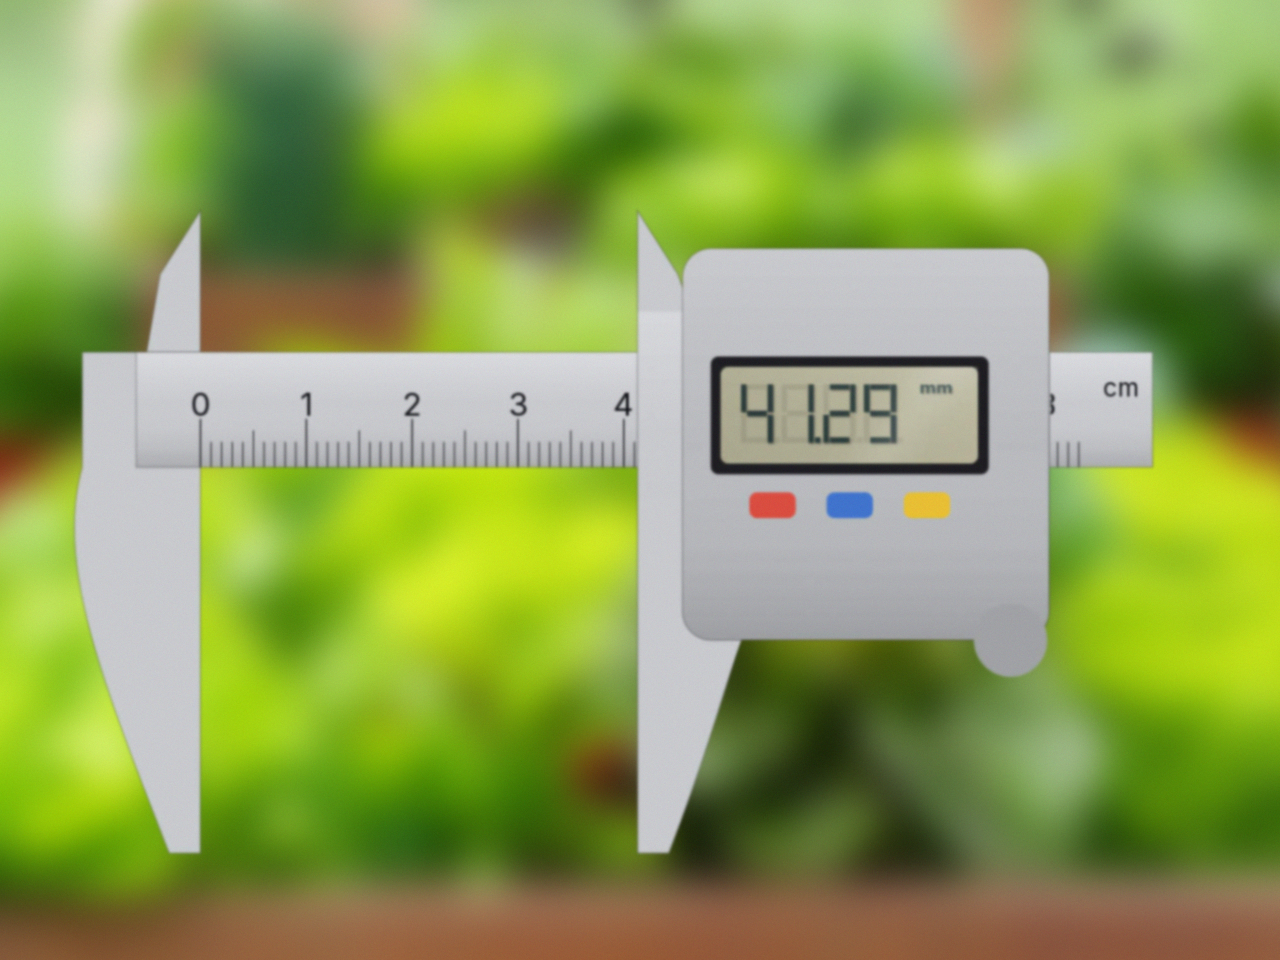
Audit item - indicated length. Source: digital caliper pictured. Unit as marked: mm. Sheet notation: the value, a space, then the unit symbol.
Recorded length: 41.29 mm
